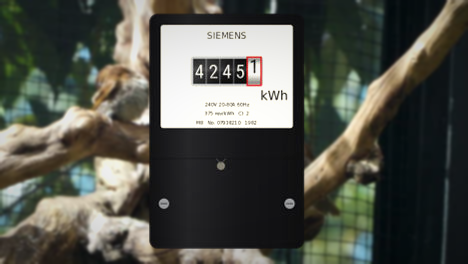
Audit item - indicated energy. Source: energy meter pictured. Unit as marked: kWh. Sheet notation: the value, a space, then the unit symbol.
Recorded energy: 4245.1 kWh
